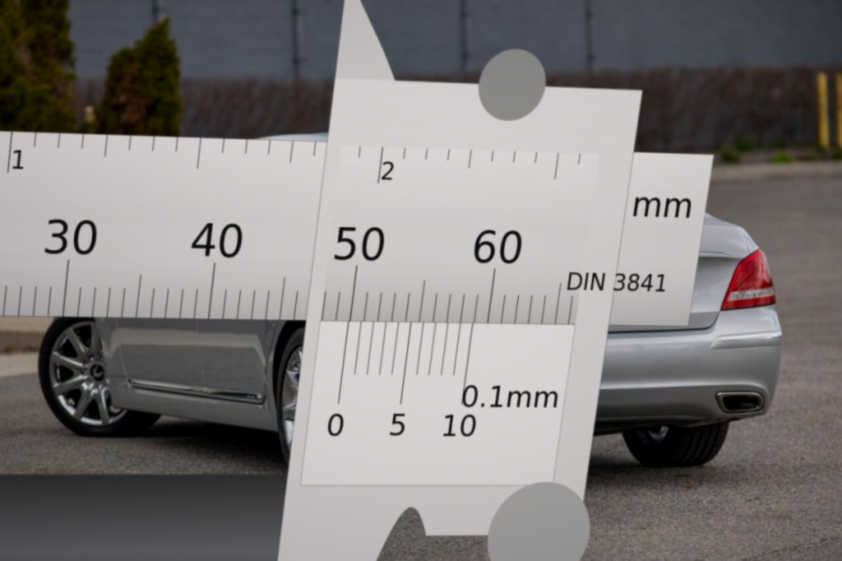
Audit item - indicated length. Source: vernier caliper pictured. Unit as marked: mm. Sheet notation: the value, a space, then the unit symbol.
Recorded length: 49.9 mm
